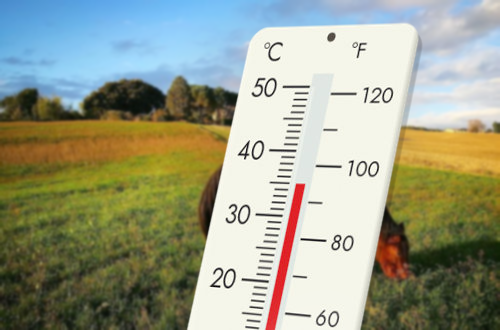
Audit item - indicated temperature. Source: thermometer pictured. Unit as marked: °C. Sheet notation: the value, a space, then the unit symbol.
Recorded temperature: 35 °C
